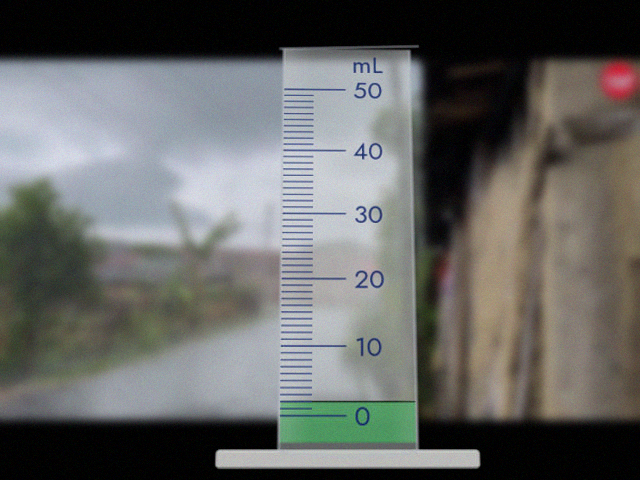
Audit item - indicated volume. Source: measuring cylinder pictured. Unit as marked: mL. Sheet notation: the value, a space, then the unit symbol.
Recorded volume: 2 mL
